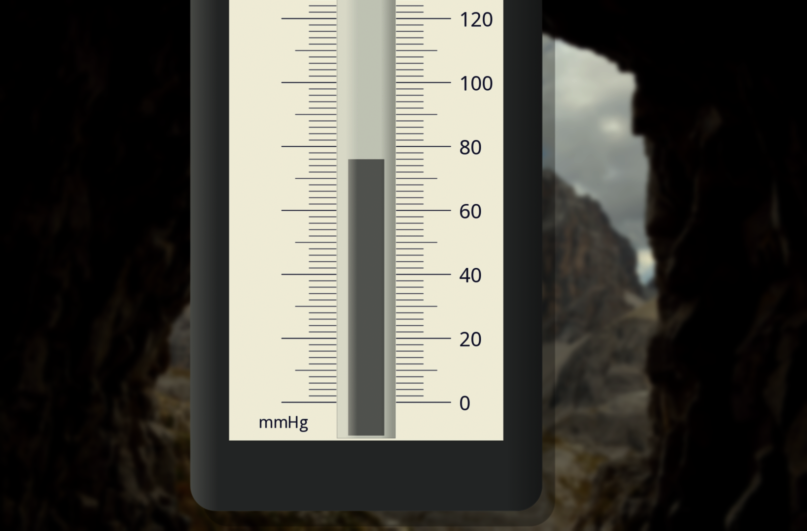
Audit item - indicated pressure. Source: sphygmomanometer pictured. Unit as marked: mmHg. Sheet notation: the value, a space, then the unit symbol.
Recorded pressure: 76 mmHg
